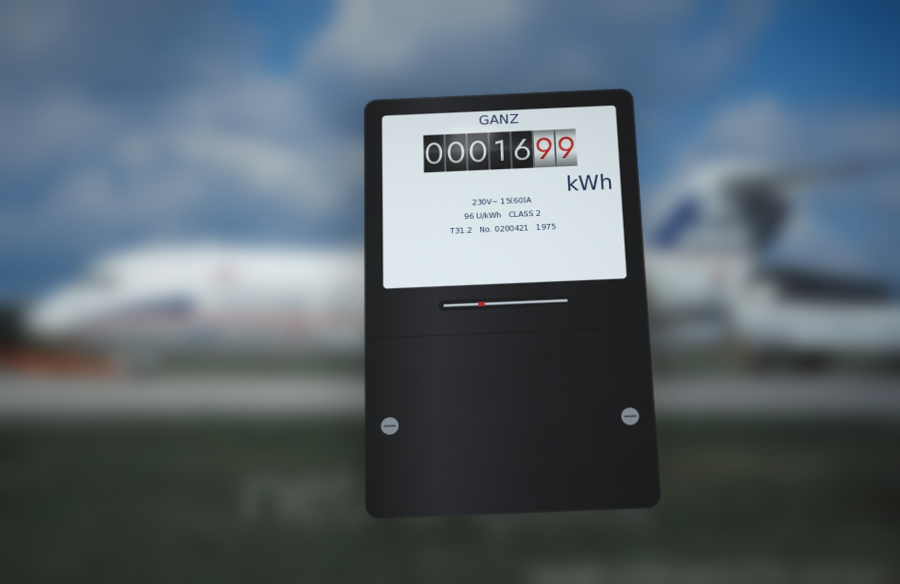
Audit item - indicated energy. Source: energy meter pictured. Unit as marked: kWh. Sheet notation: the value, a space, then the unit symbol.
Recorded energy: 16.99 kWh
